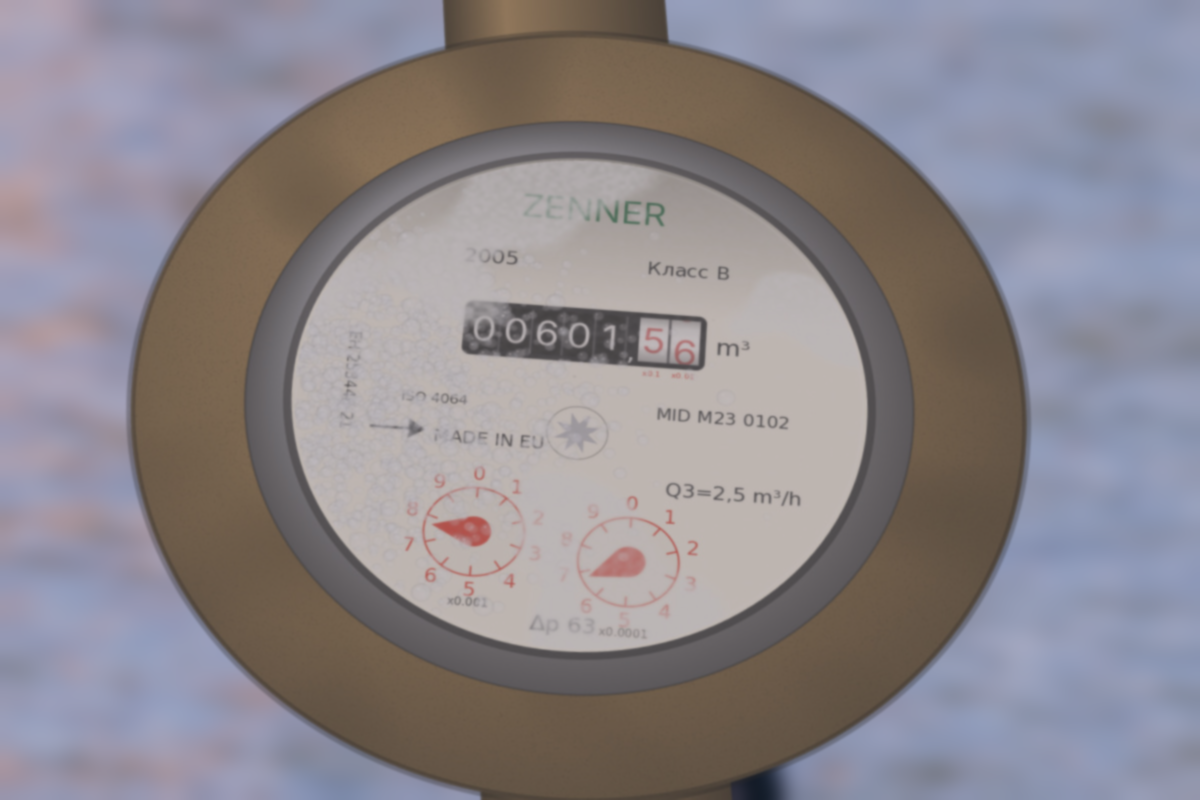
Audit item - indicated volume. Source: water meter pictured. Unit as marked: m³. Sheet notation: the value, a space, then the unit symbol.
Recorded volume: 601.5576 m³
